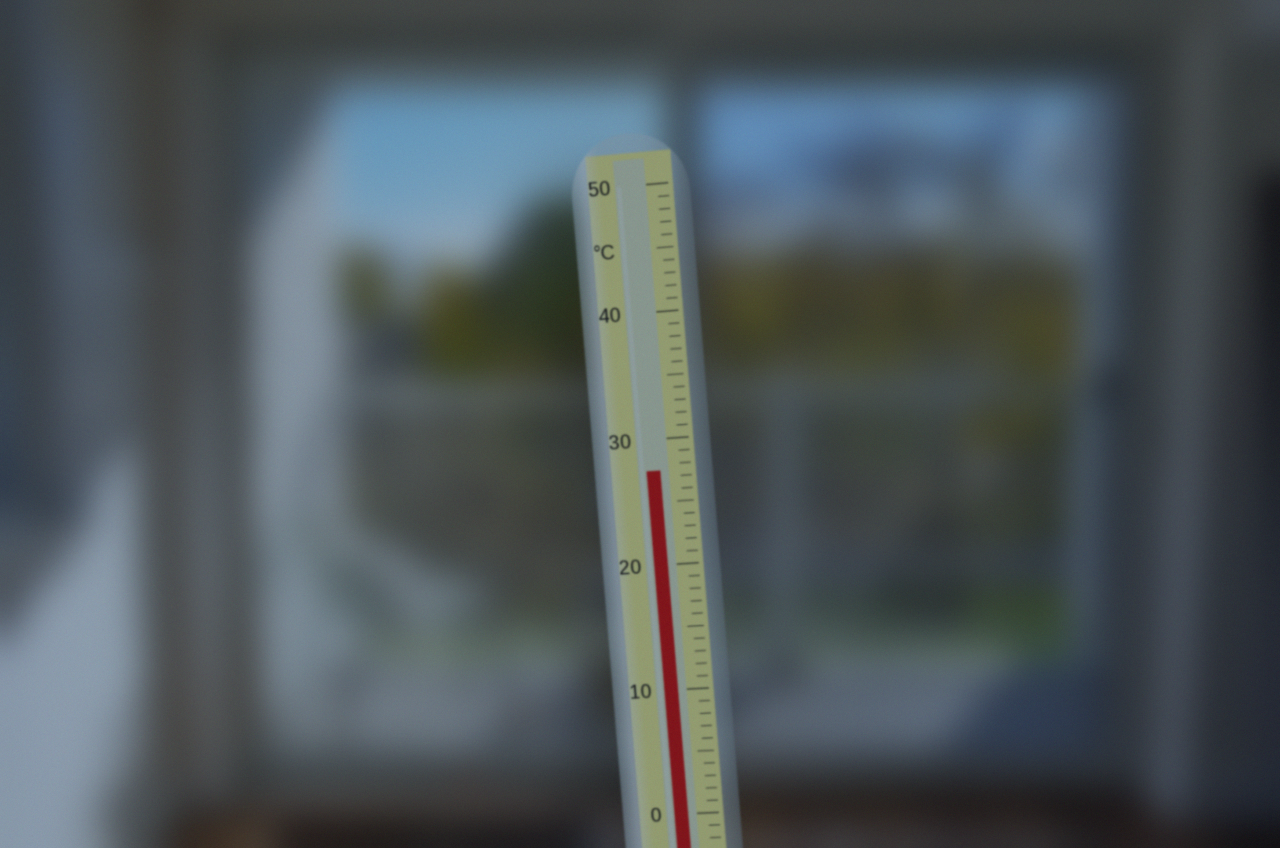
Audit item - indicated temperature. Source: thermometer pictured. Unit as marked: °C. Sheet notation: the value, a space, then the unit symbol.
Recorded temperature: 27.5 °C
